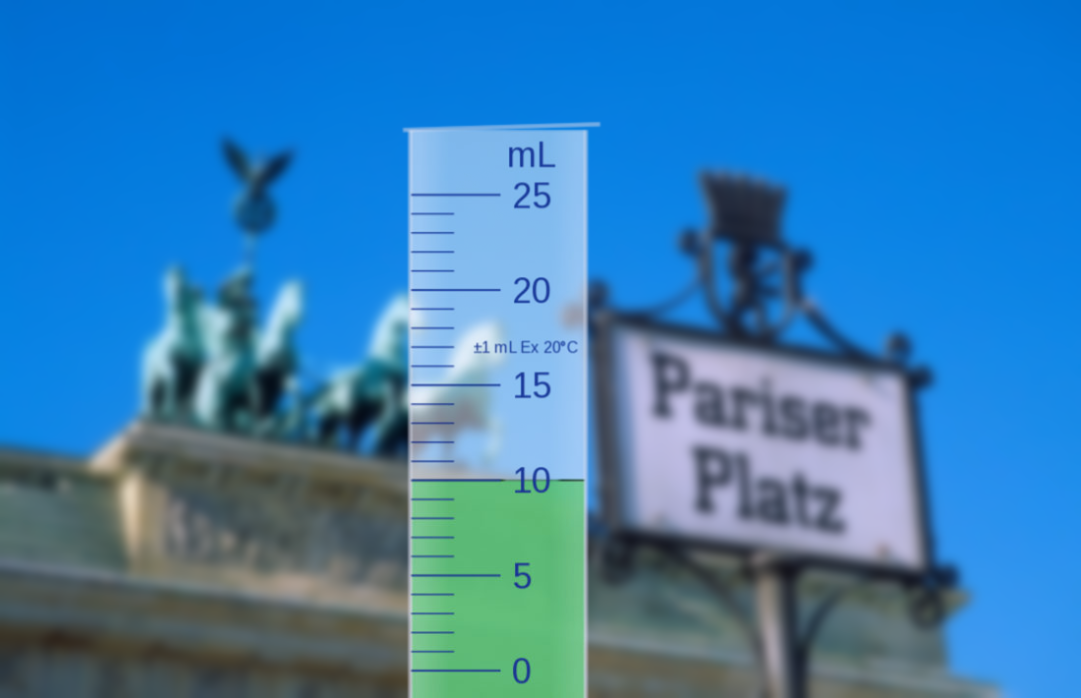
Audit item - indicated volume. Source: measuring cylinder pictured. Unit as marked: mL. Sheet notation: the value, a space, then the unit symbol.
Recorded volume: 10 mL
